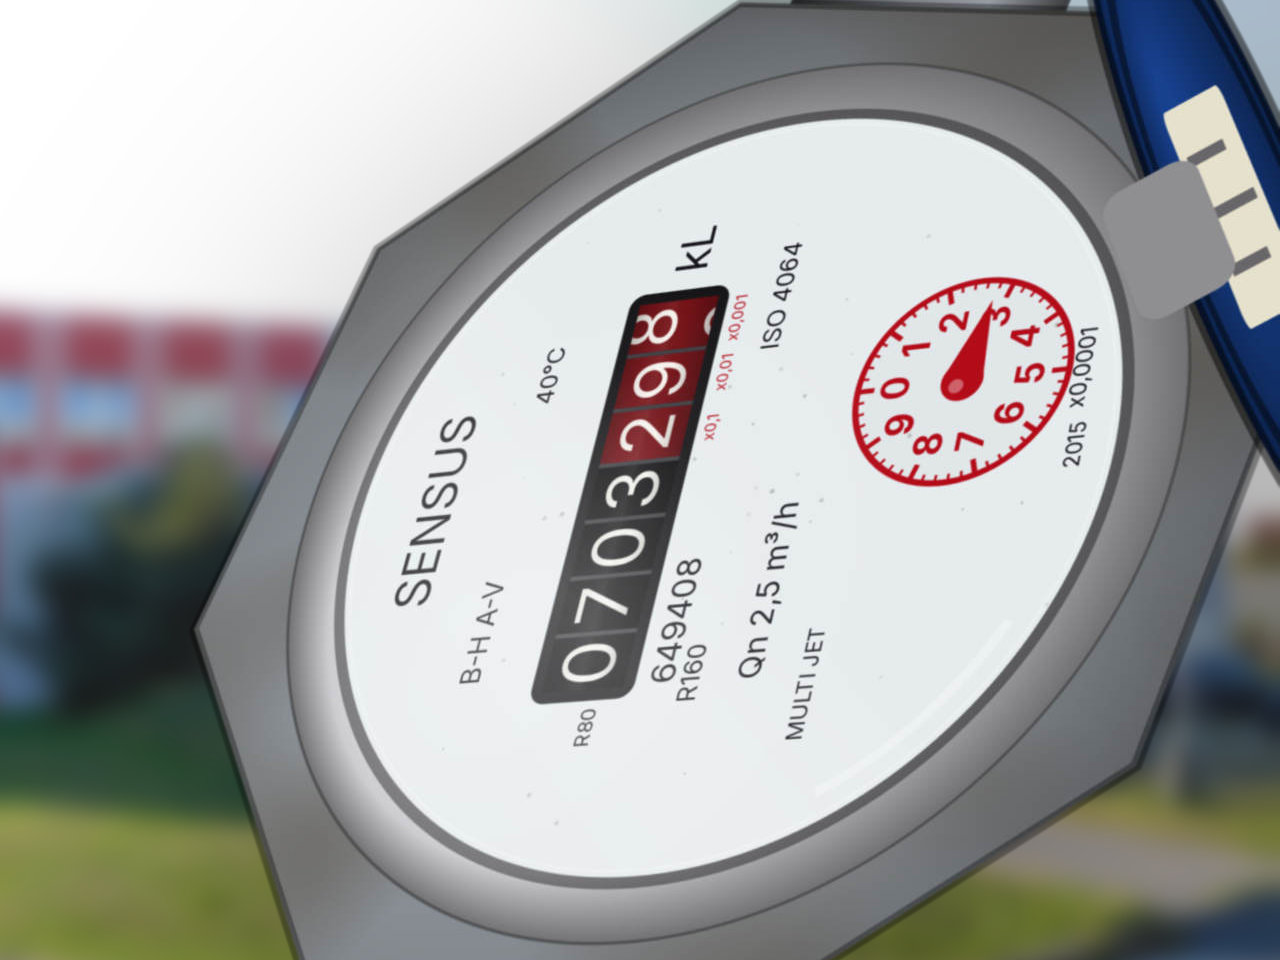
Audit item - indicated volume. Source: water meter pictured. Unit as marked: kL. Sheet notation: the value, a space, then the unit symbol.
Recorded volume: 703.2982 kL
